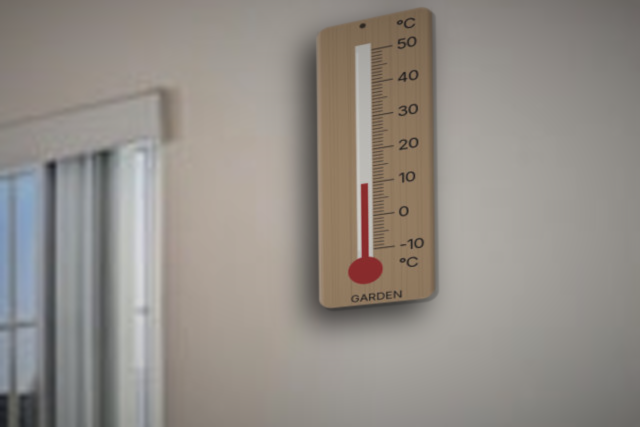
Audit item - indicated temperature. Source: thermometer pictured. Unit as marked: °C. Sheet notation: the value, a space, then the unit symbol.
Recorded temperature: 10 °C
